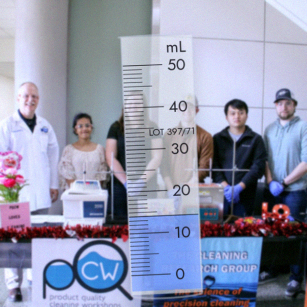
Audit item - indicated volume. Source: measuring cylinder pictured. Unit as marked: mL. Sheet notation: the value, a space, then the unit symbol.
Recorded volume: 14 mL
